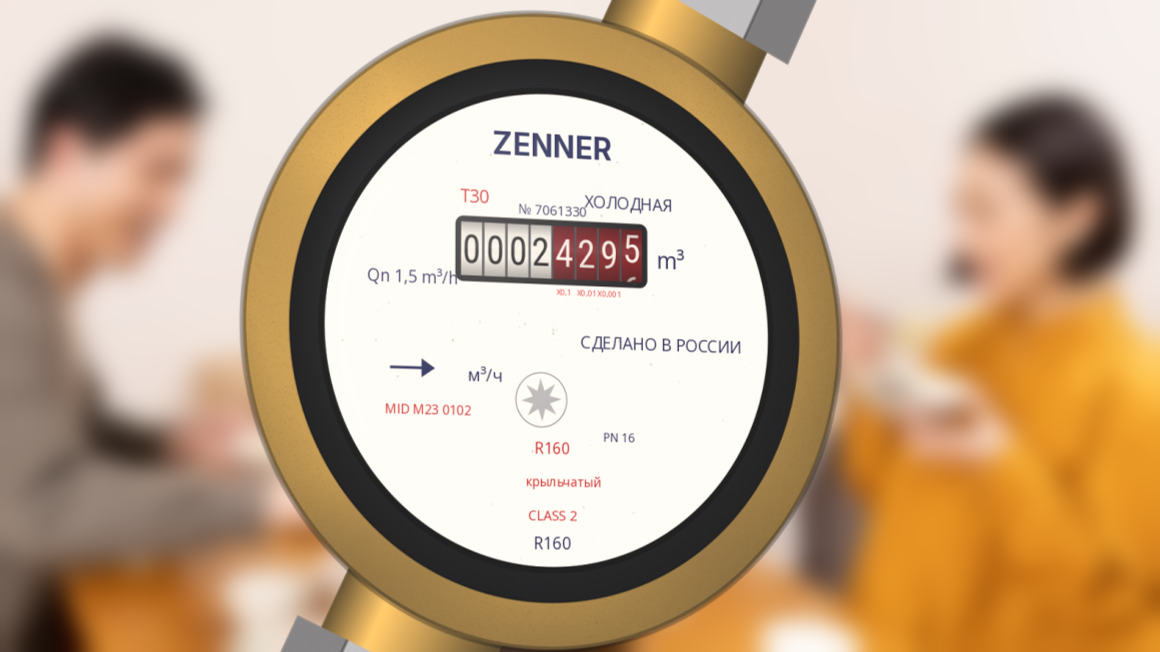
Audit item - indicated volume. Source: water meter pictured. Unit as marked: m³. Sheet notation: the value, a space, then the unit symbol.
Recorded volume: 2.4295 m³
